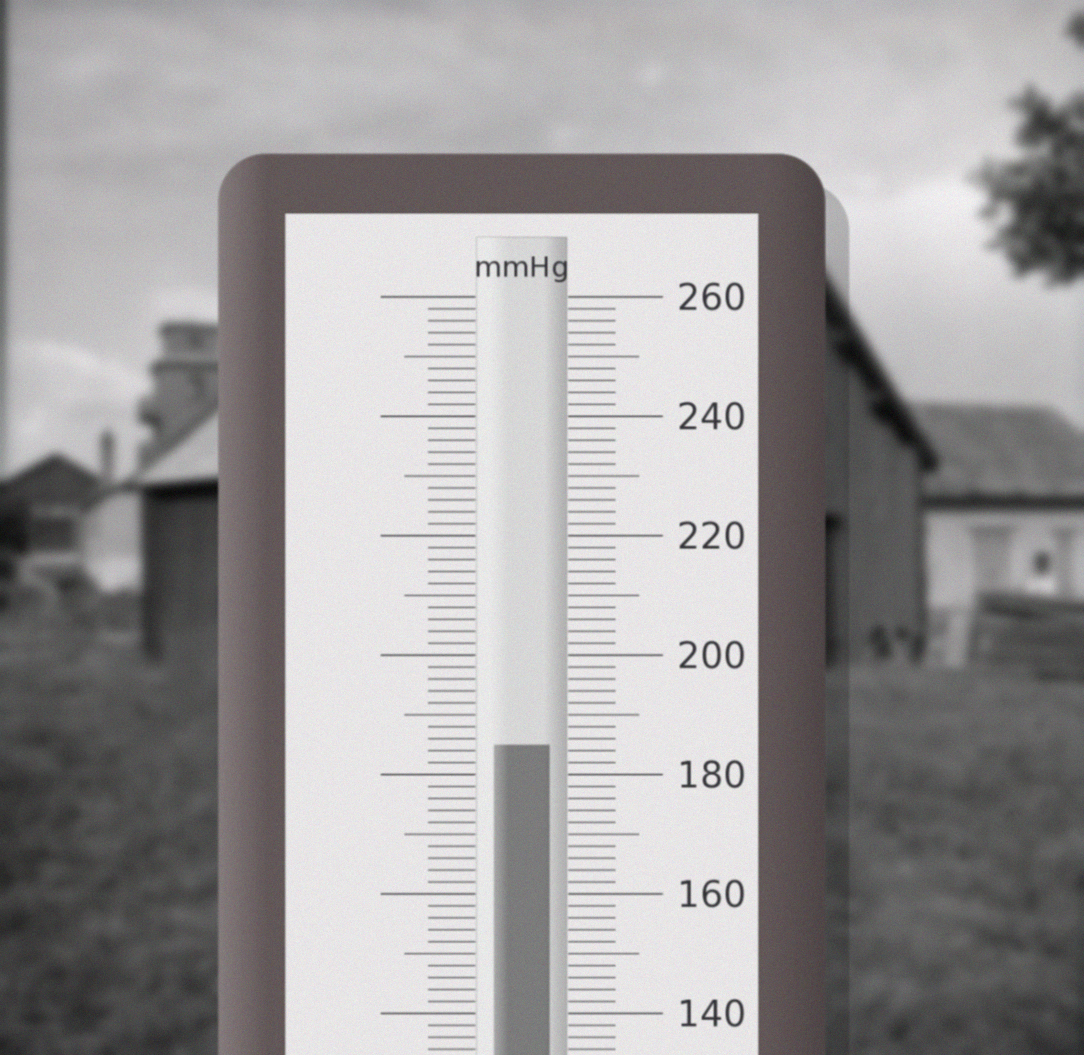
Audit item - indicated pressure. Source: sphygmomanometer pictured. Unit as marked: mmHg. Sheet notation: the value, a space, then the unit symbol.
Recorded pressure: 185 mmHg
